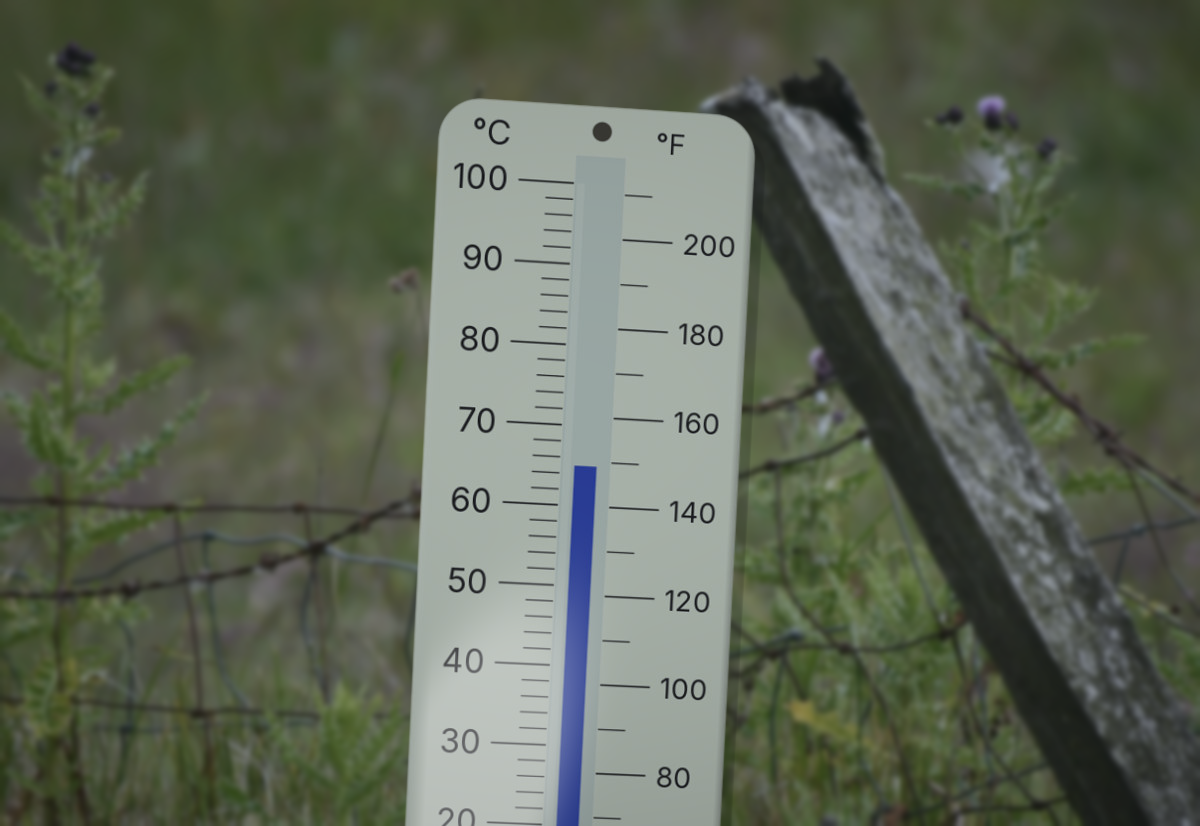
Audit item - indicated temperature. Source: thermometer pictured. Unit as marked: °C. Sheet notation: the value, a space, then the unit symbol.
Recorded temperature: 65 °C
